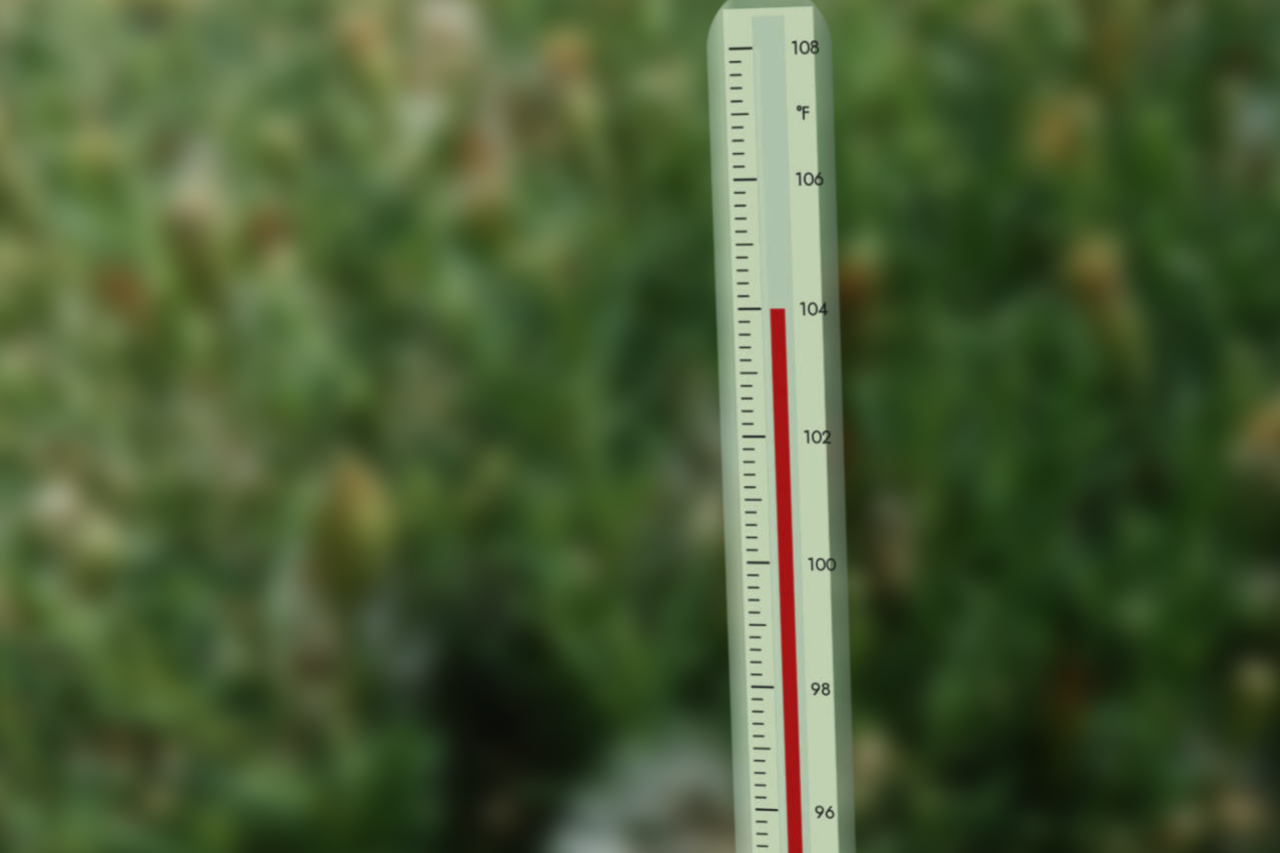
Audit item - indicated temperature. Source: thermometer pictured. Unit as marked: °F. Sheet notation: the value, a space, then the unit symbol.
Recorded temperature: 104 °F
